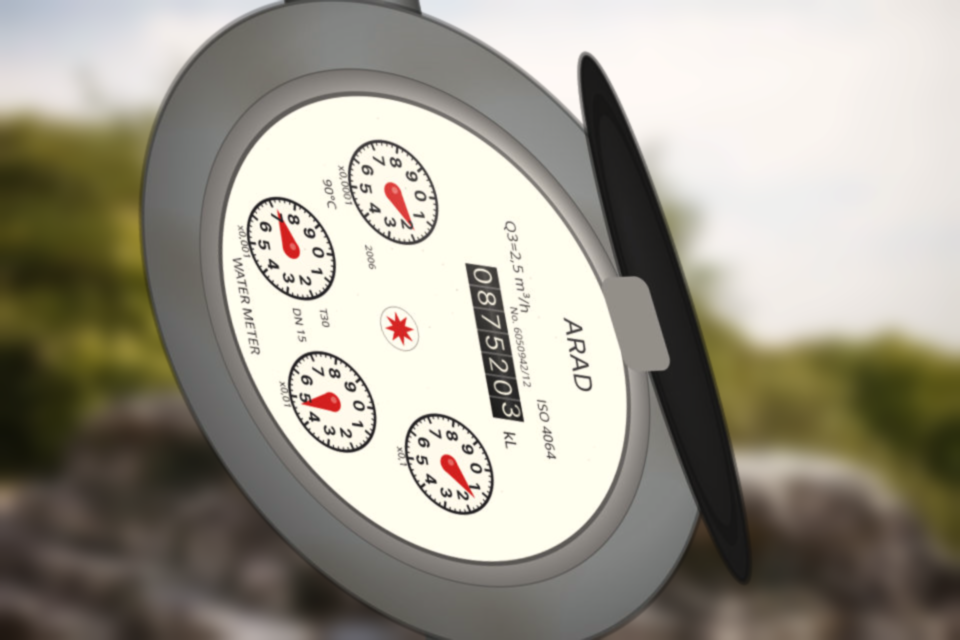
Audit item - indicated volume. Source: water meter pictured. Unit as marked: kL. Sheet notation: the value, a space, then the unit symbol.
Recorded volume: 875203.1471 kL
